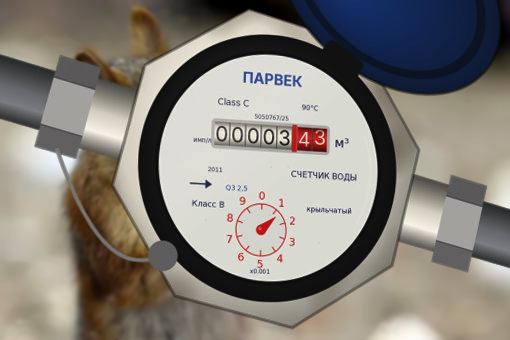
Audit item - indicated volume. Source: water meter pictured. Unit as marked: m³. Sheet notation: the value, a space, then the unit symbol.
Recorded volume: 3.431 m³
